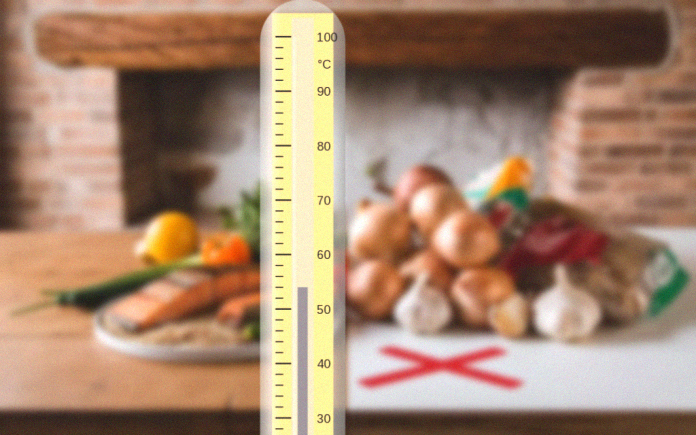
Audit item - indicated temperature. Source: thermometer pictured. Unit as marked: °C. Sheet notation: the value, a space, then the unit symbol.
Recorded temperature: 54 °C
